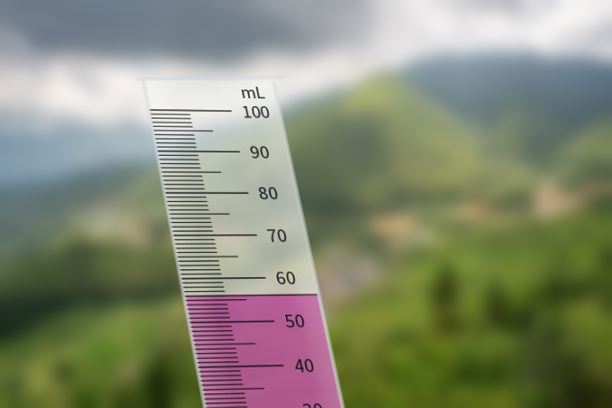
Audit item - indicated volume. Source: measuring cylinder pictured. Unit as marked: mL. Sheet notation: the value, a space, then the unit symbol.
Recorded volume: 56 mL
